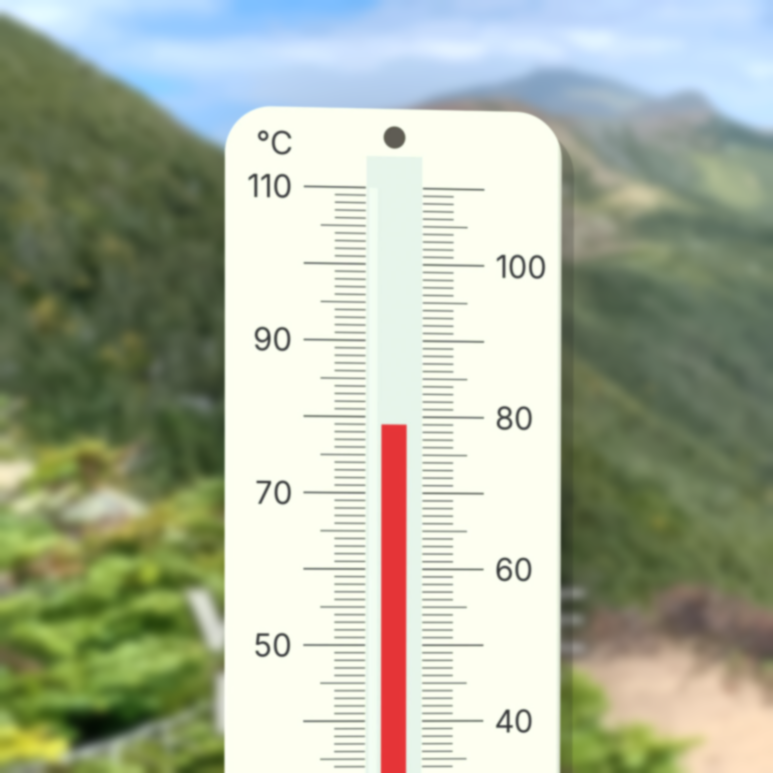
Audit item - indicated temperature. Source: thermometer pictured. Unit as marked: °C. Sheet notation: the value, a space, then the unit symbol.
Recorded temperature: 79 °C
